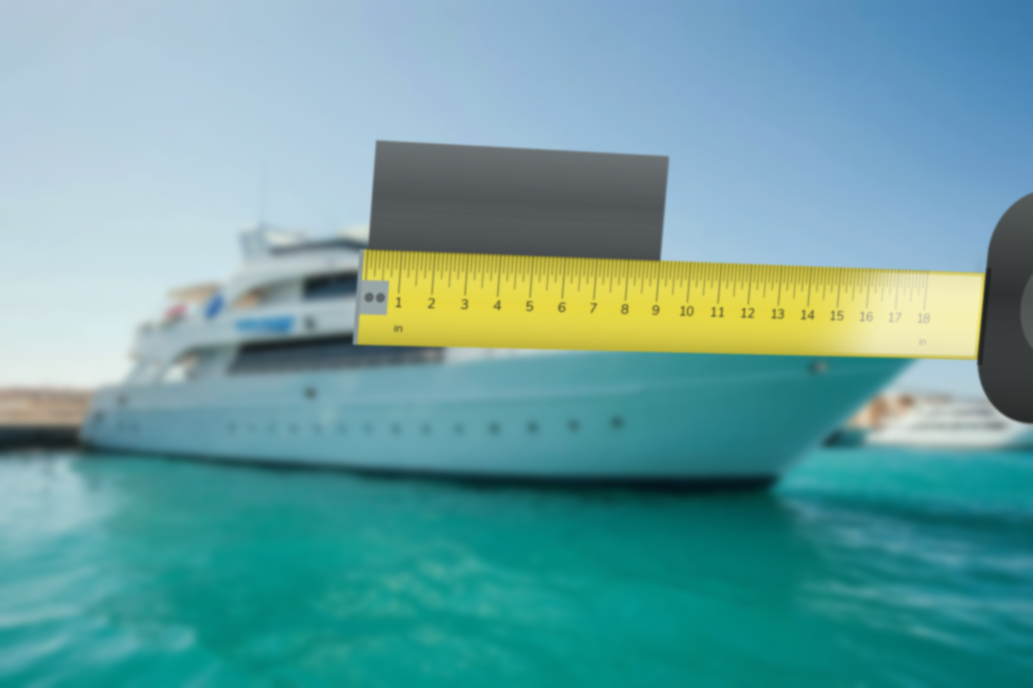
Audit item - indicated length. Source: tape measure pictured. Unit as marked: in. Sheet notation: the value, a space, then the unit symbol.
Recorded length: 9 in
